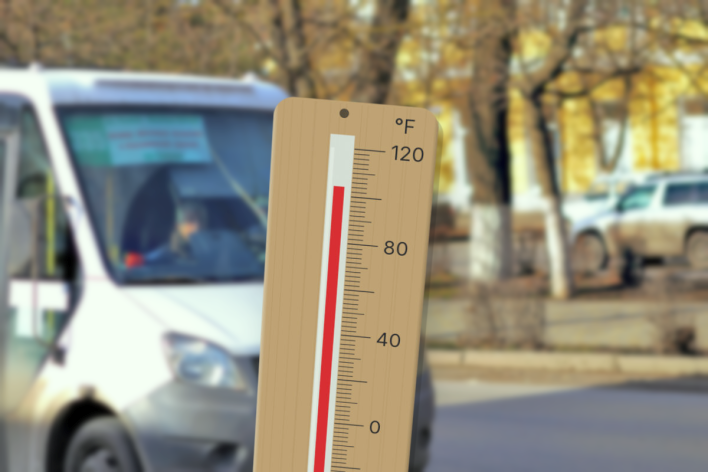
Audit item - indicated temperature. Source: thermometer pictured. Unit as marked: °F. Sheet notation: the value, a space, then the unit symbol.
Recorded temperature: 104 °F
